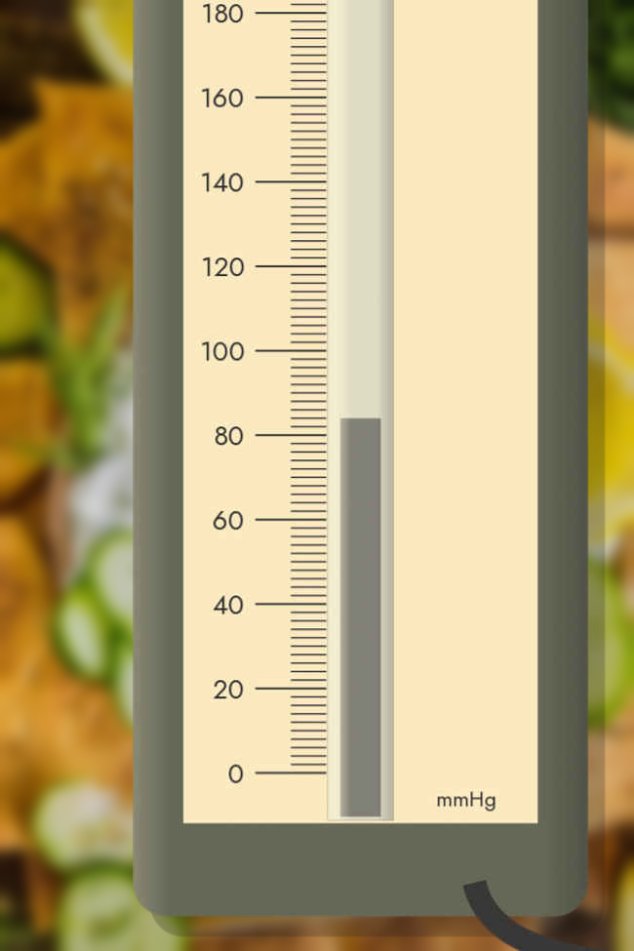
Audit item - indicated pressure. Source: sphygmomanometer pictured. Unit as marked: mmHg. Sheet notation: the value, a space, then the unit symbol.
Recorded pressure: 84 mmHg
